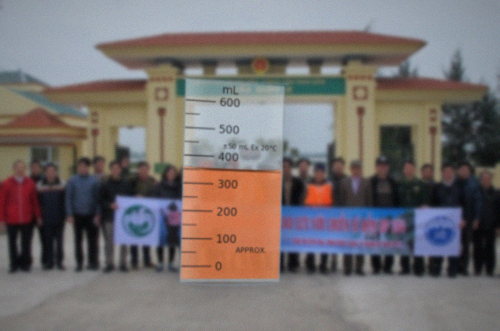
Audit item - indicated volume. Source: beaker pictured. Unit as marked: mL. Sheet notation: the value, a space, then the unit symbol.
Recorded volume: 350 mL
